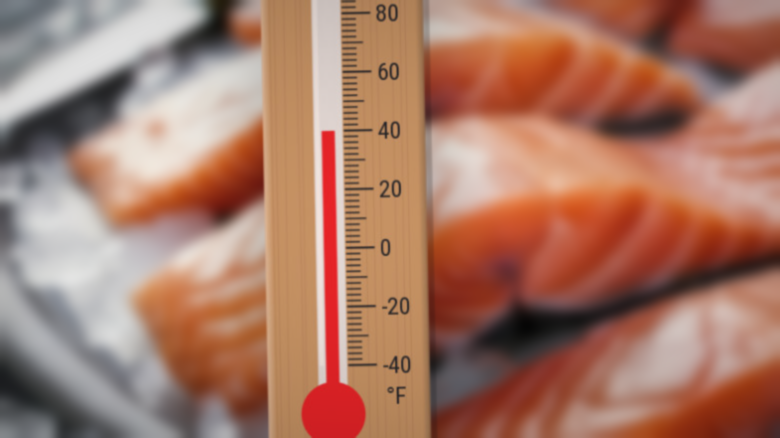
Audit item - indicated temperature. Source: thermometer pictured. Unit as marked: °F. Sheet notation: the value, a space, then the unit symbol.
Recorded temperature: 40 °F
